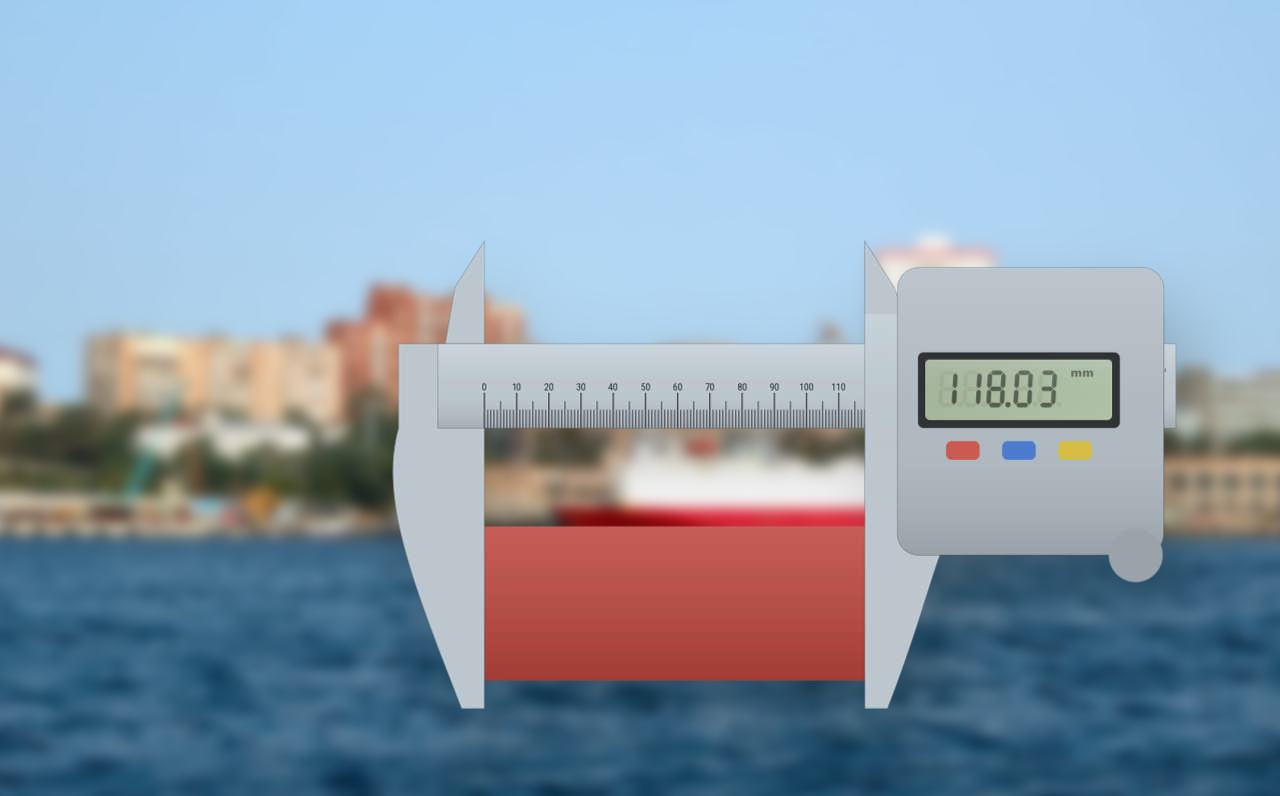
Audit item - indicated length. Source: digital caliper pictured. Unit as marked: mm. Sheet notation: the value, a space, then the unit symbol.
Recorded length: 118.03 mm
